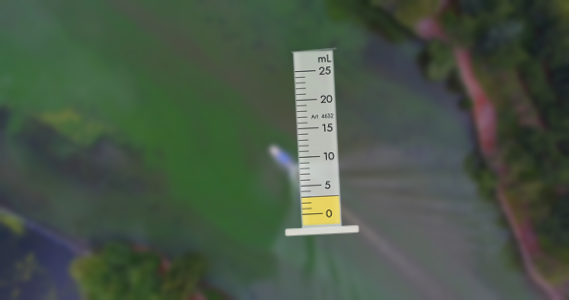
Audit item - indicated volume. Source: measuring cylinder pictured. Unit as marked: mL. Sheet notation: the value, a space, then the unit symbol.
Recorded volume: 3 mL
